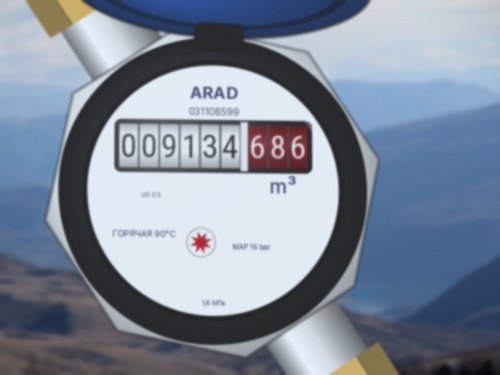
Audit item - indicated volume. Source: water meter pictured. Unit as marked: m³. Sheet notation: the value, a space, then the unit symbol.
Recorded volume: 9134.686 m³
